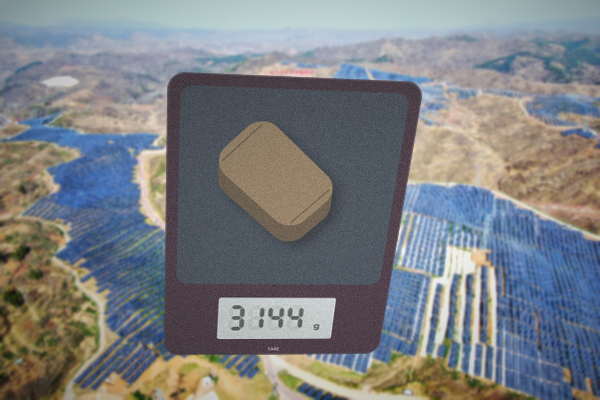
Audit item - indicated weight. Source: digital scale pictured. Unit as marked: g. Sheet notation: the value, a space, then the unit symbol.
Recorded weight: 3144 g
